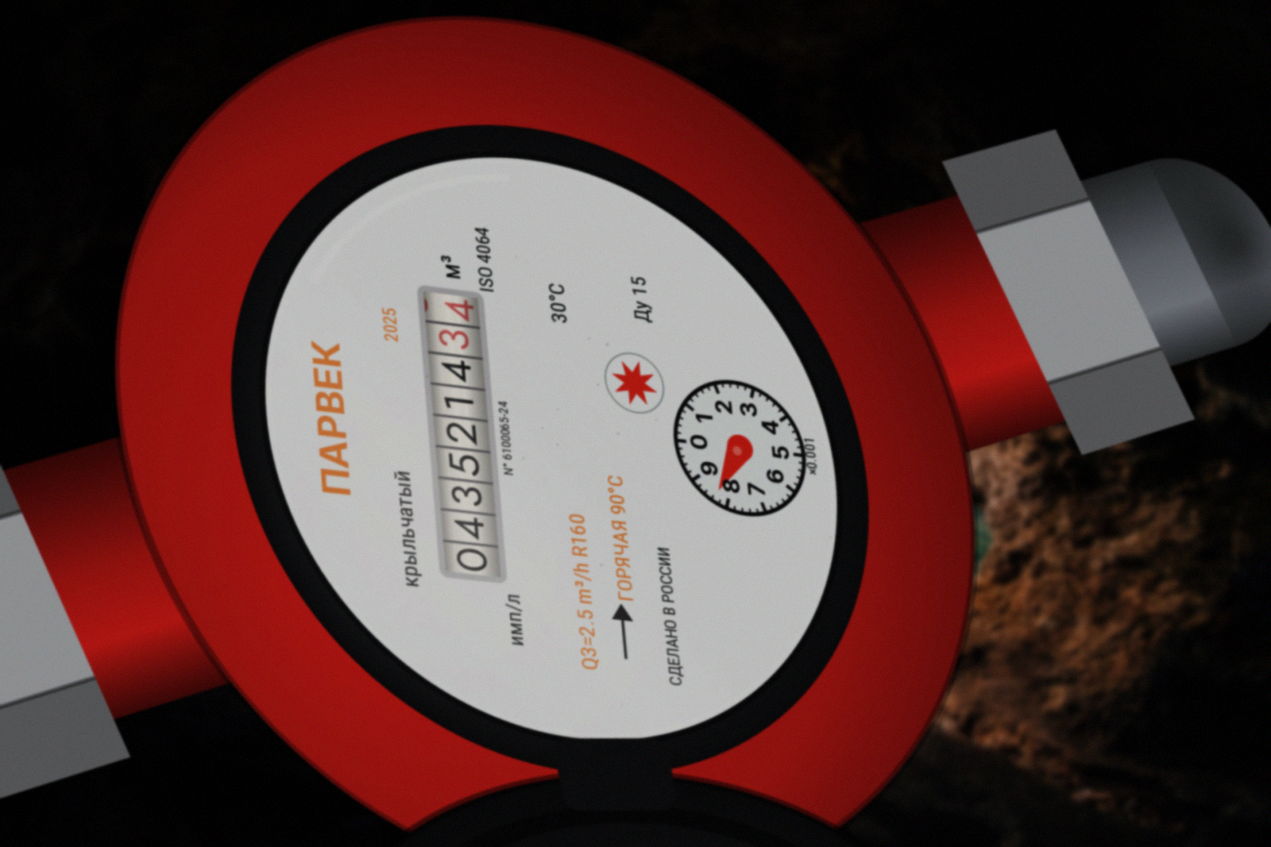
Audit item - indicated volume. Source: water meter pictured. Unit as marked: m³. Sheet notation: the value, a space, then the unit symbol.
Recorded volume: 435214.338 m³
